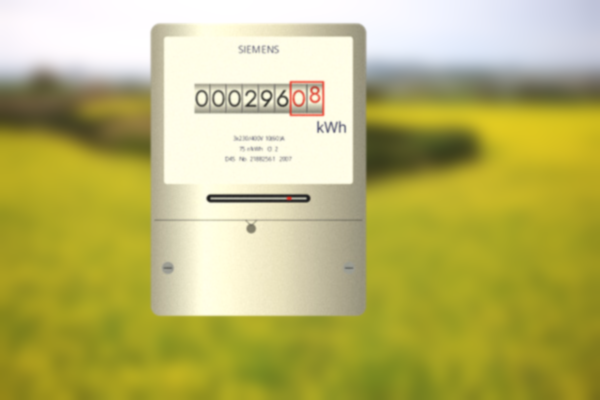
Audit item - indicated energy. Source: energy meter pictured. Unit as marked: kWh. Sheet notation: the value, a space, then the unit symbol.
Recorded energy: 296.08 kWh
